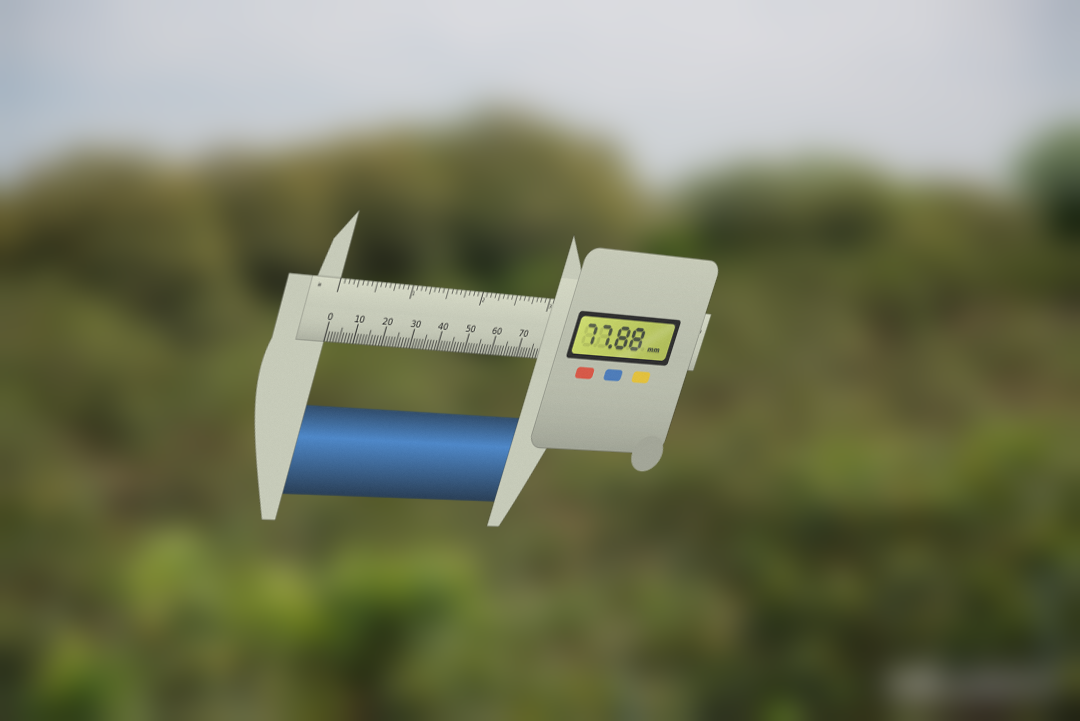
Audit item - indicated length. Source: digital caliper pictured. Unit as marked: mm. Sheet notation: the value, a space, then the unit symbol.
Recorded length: 77.88 mm
